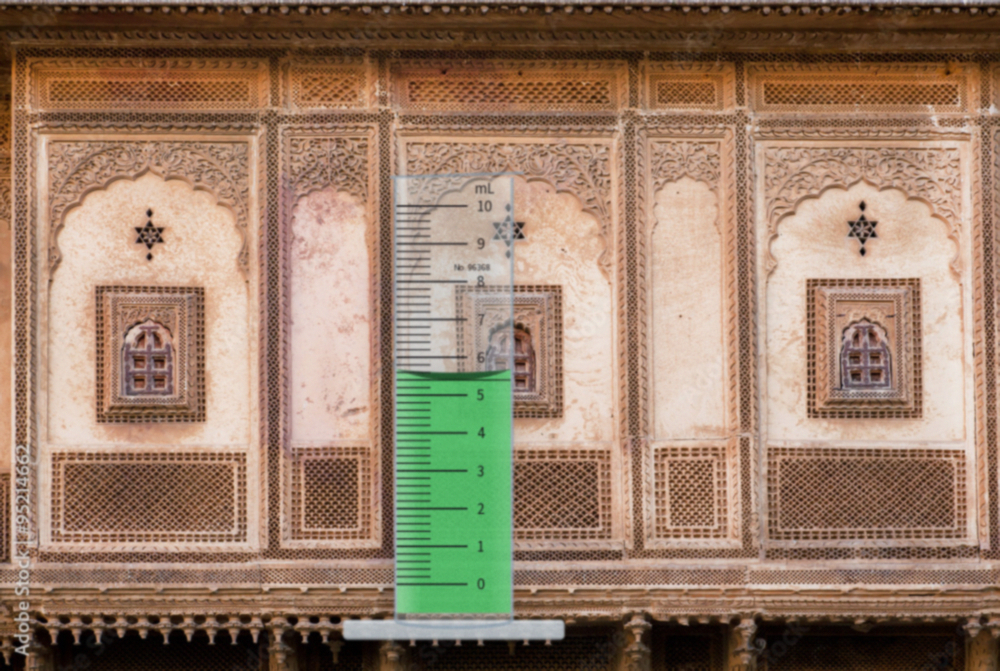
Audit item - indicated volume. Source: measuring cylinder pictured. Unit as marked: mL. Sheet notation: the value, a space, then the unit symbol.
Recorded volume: 5.4 mL
